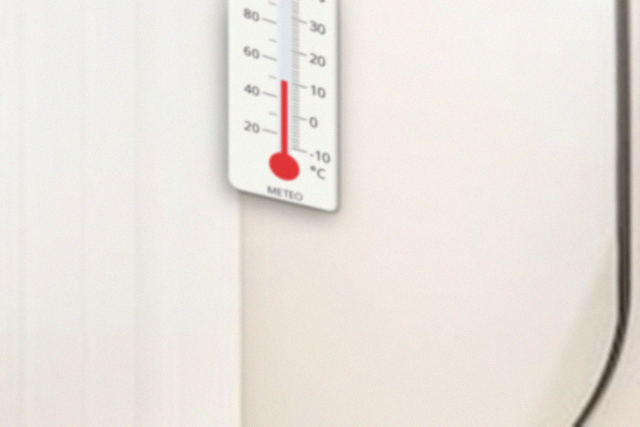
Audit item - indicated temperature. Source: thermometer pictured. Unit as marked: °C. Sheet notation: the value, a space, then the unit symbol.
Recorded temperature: 10 °C
